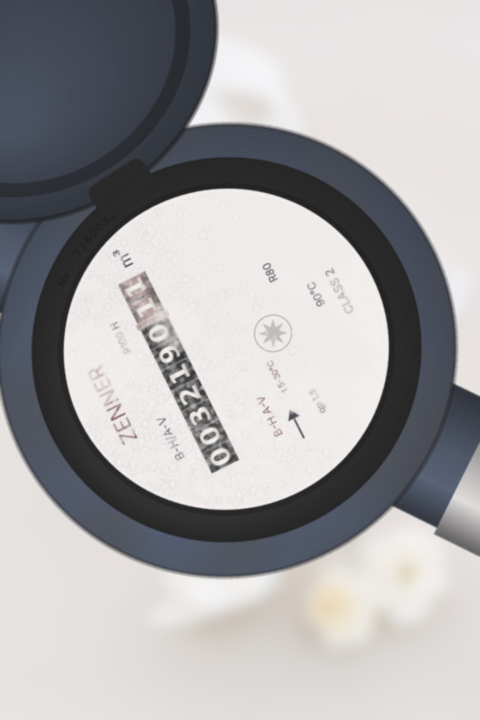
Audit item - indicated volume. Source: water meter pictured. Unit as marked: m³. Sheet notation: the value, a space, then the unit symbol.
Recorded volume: 32190.11 m³
